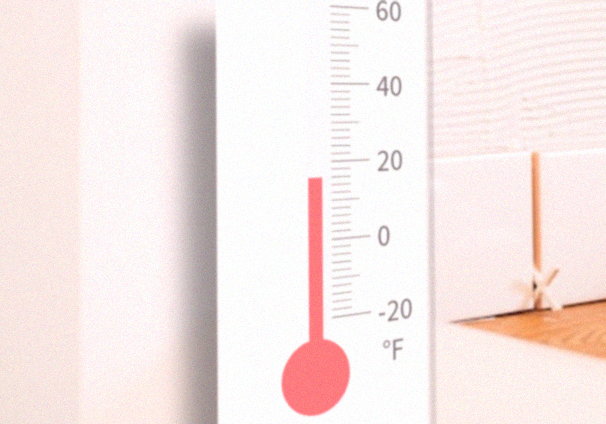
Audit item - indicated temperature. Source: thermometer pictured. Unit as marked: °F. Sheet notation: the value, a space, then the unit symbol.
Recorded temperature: 16 °F
